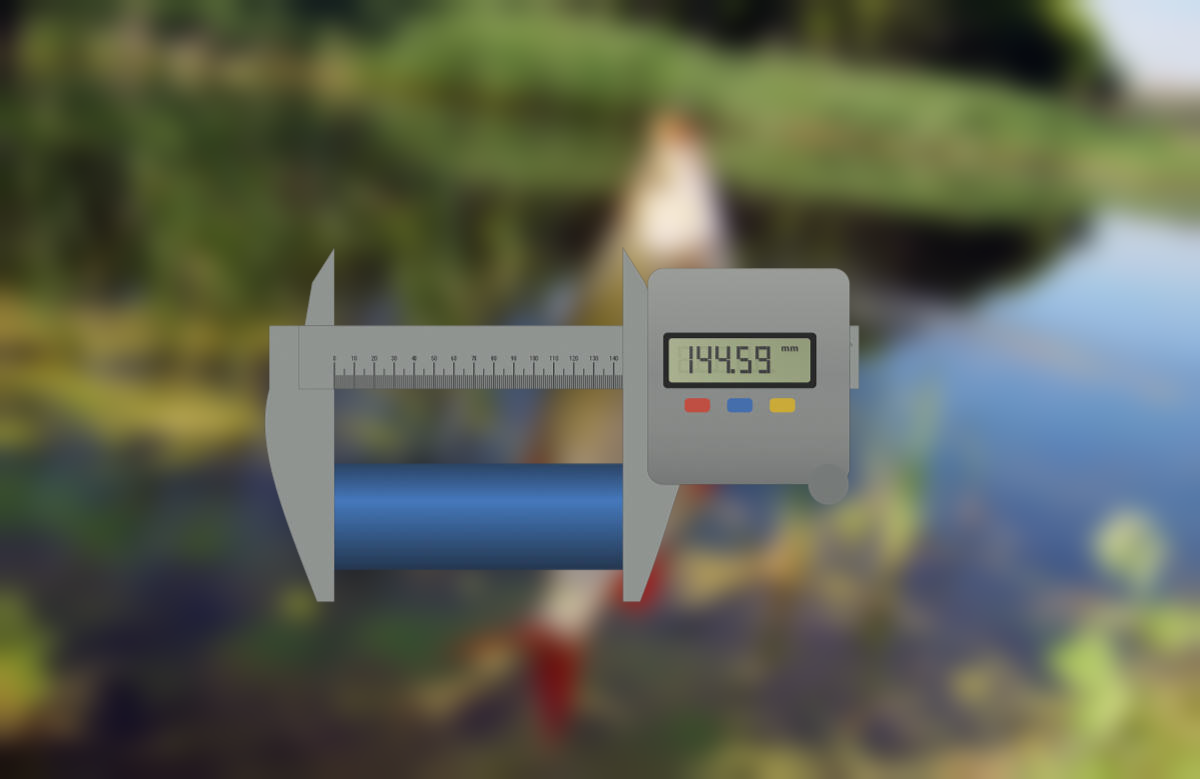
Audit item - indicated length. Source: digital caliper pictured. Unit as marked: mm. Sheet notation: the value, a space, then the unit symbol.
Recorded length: 144.59 mm
